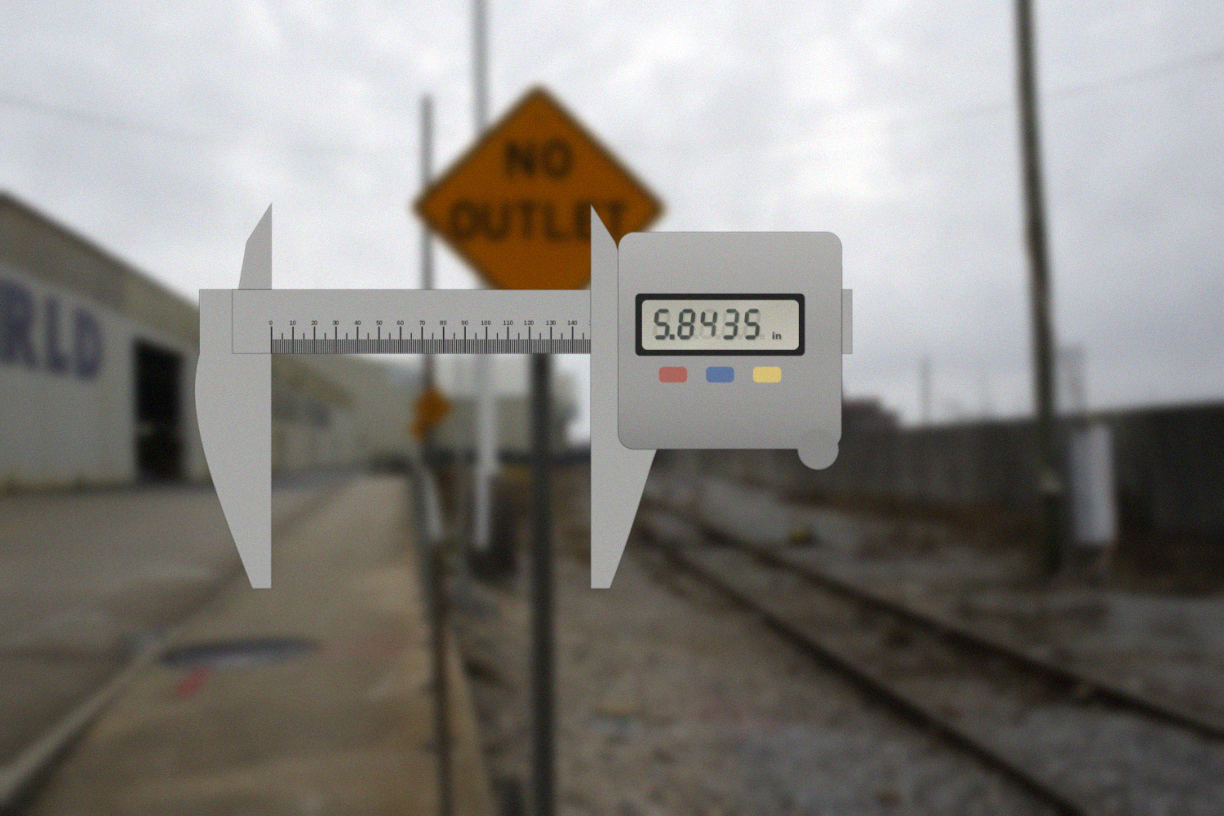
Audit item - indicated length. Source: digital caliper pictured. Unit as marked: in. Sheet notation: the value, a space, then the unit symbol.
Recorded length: 5.8435 in
